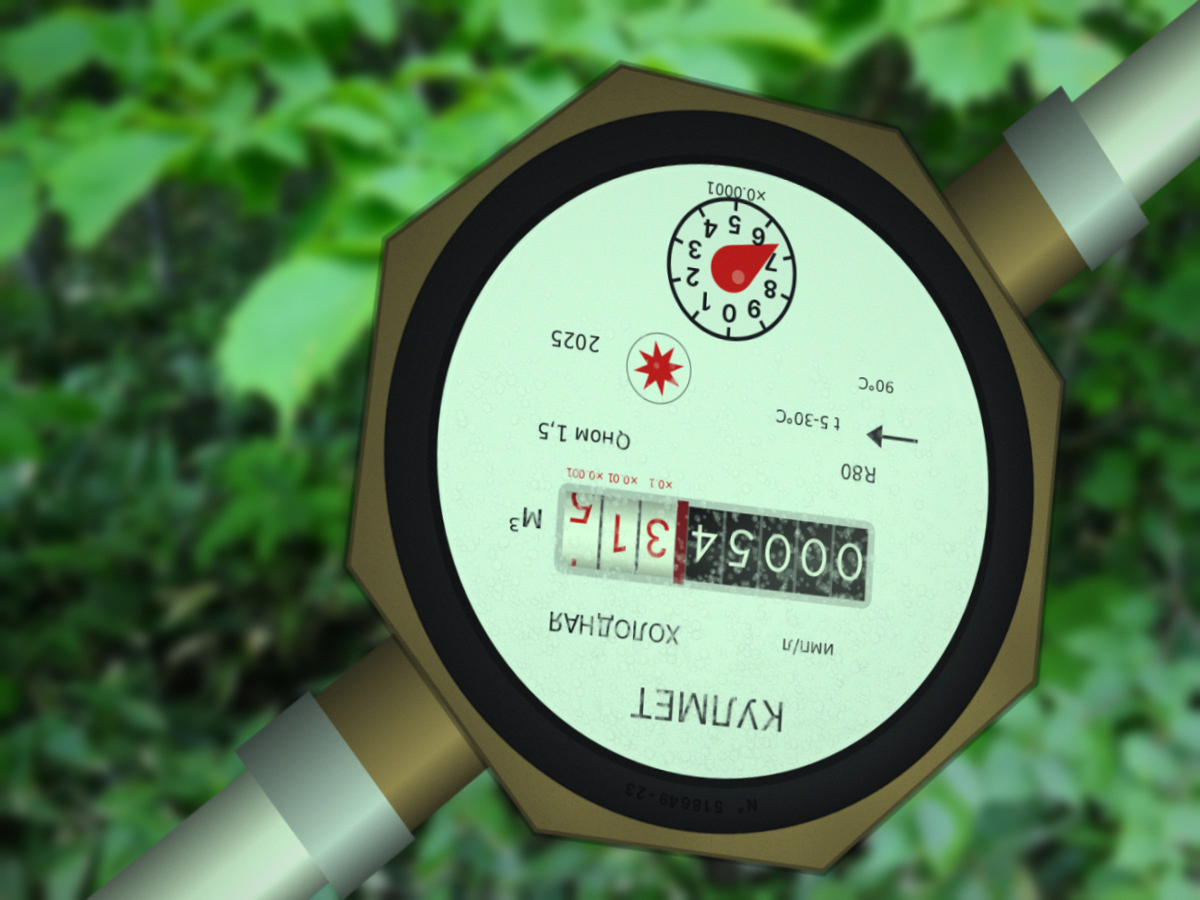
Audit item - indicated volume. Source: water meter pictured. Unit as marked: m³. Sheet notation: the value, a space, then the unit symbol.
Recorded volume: 54.3146 m³
